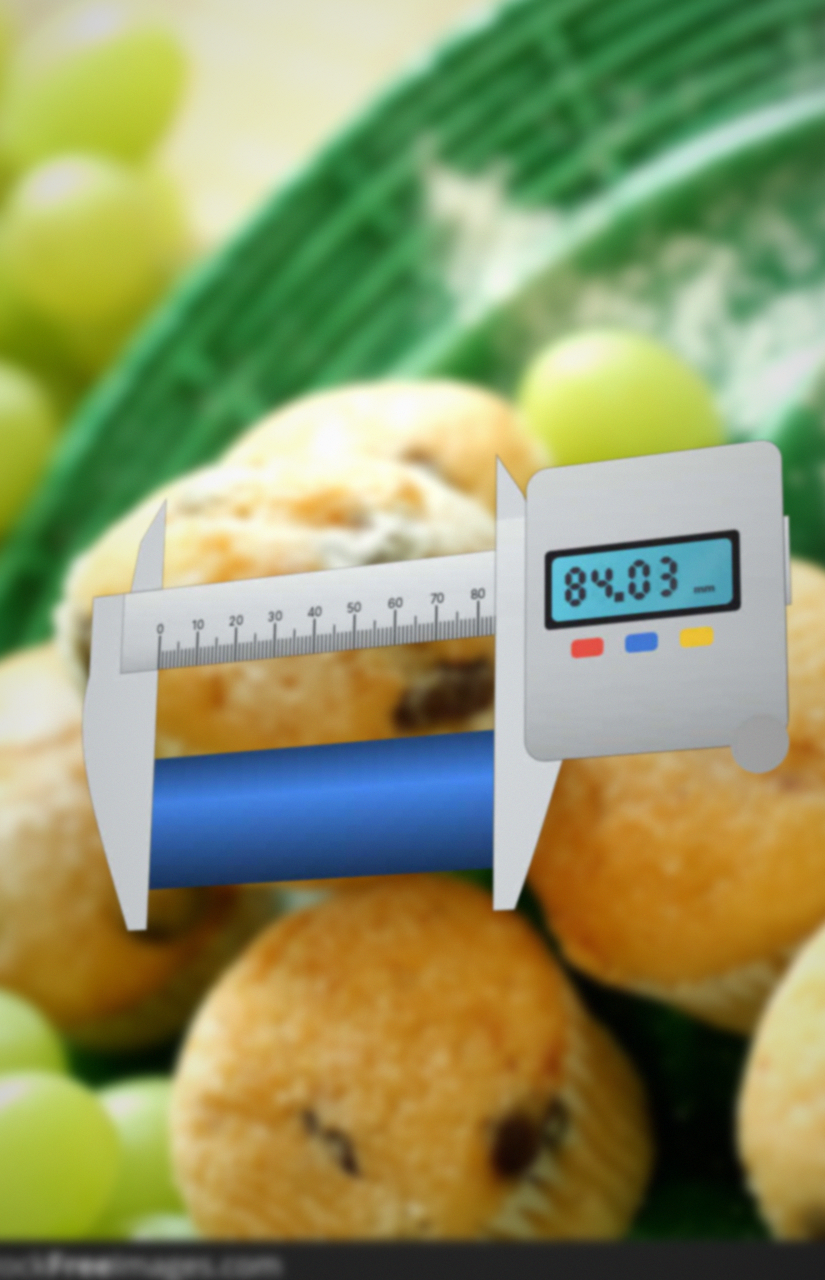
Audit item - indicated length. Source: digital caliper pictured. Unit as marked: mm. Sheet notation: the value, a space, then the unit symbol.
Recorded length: 84.03 mm
